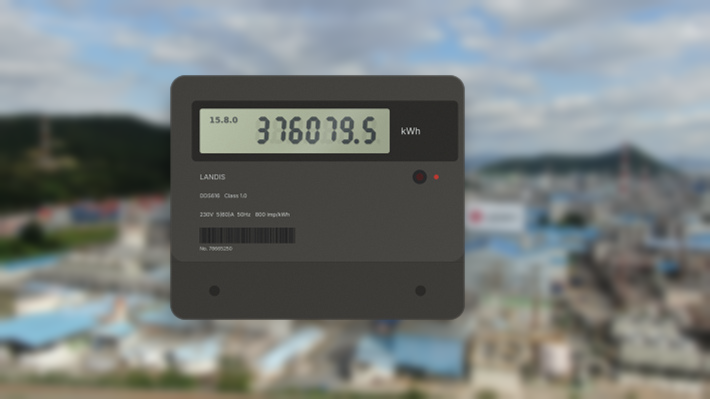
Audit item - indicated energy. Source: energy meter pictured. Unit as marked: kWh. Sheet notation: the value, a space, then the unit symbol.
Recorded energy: 376079.5 kWh
